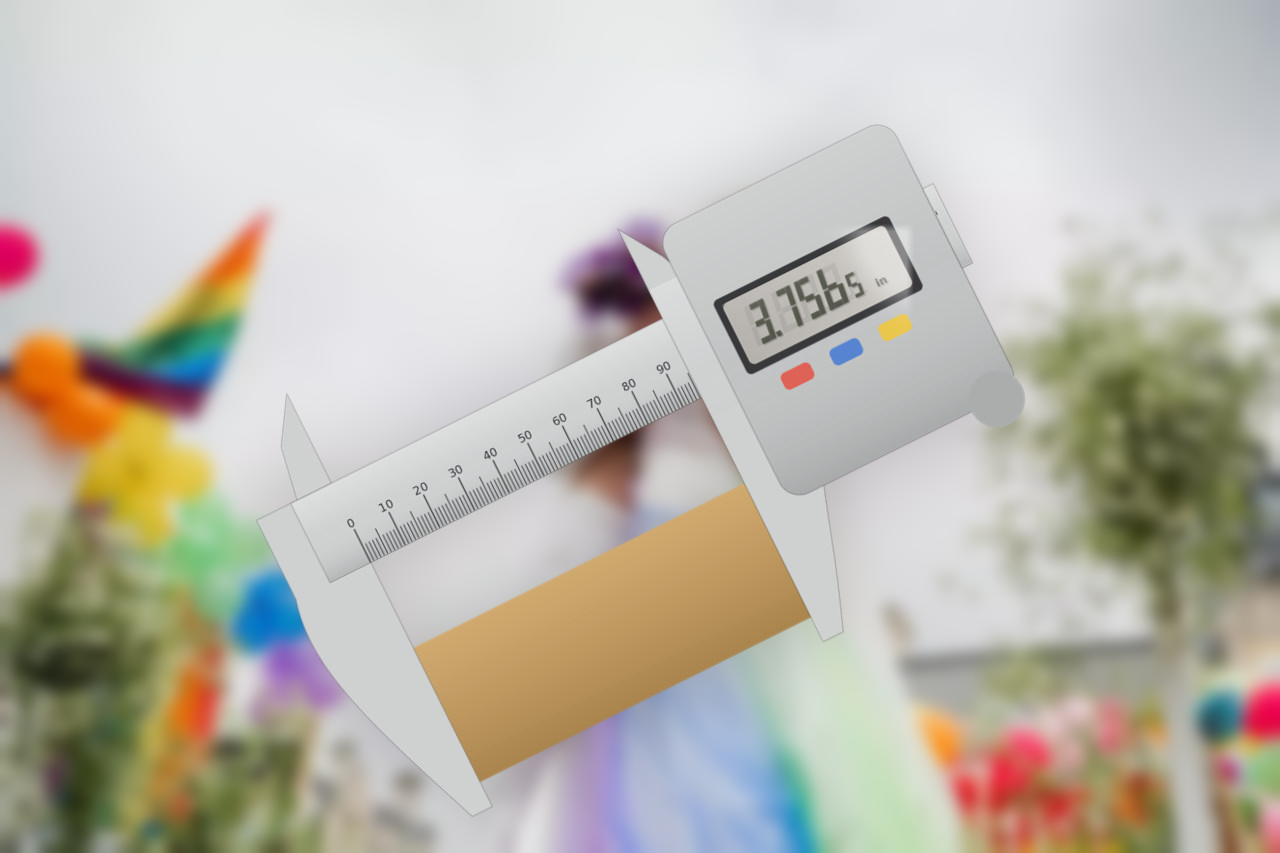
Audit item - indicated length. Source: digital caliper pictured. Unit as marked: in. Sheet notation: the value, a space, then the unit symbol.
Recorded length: 3.7565 in
